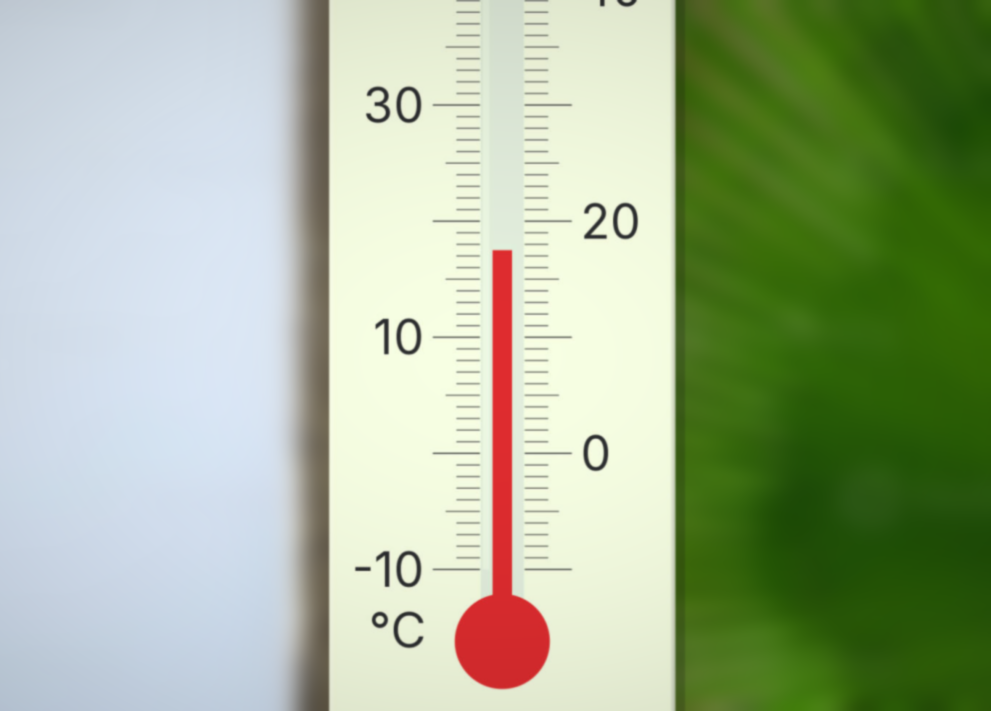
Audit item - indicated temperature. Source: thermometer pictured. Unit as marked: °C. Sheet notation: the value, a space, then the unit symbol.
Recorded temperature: 17.5 °C
